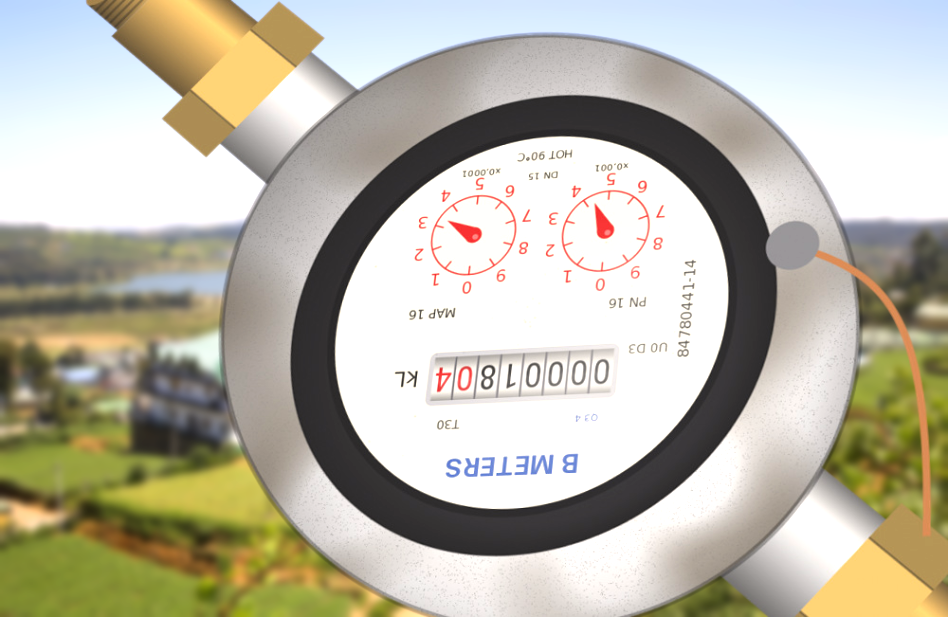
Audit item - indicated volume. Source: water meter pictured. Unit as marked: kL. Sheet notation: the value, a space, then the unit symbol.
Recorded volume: 18.0443 kL
